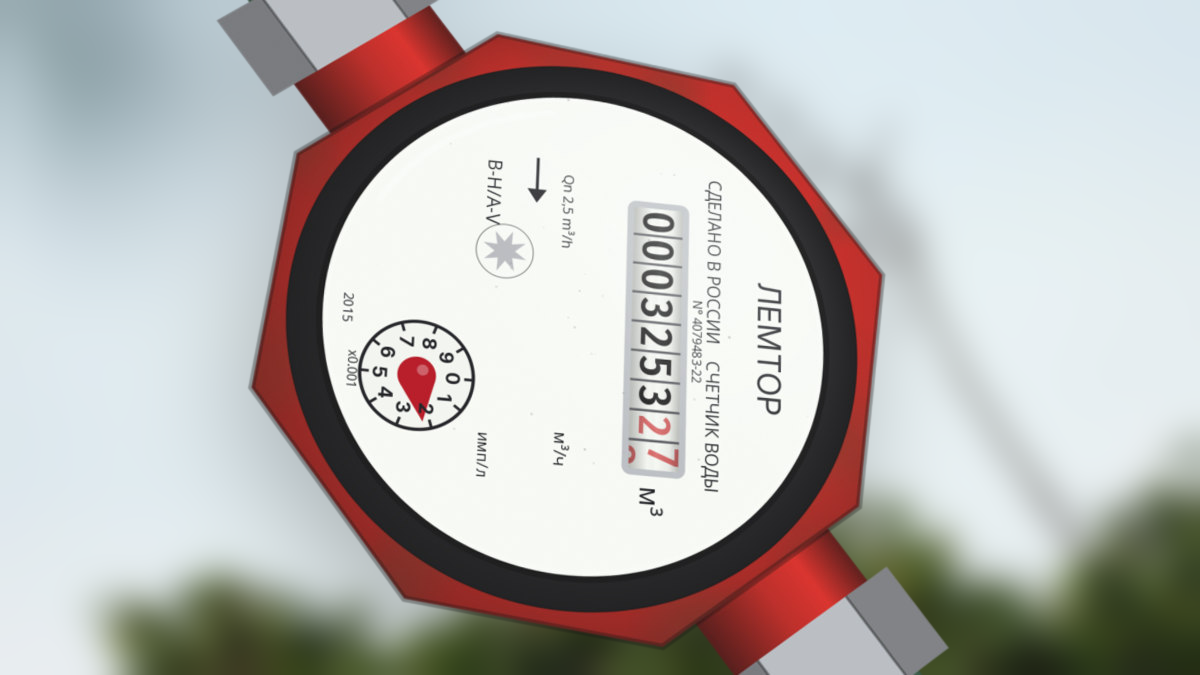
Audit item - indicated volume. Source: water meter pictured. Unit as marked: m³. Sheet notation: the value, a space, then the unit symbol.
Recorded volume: 3253.272 m³
